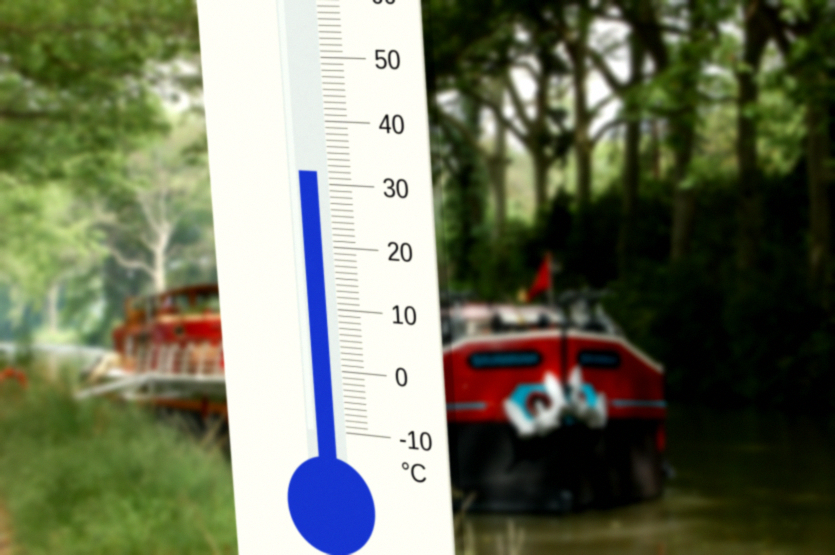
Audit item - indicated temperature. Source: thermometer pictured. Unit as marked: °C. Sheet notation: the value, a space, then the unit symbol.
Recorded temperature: 32 °C
